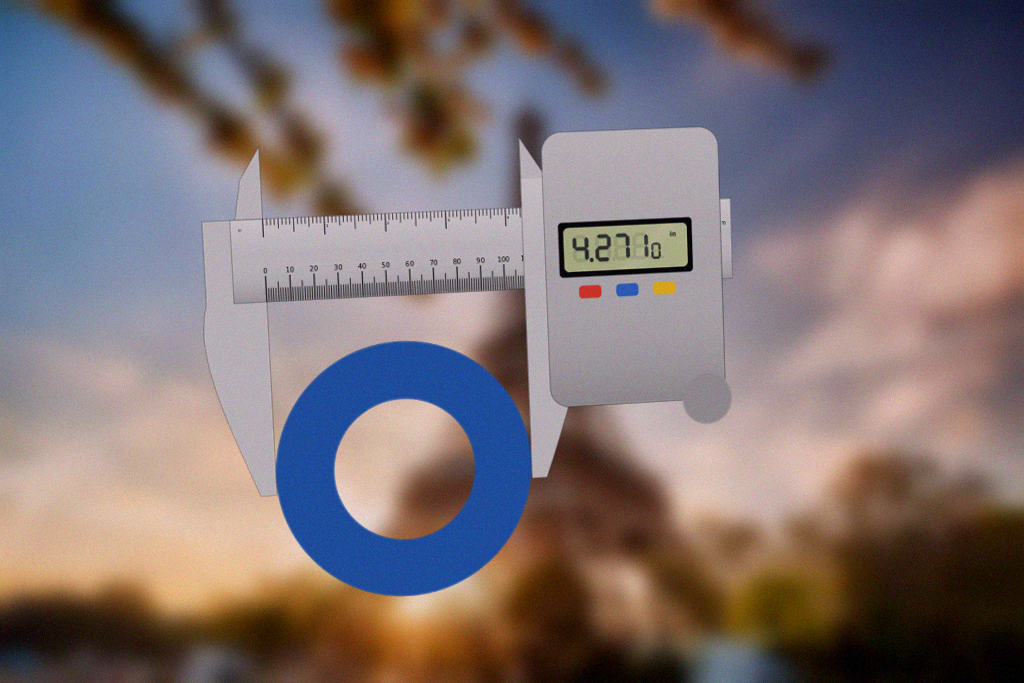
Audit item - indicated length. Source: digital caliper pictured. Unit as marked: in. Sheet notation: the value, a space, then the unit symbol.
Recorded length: 4.2710 in
